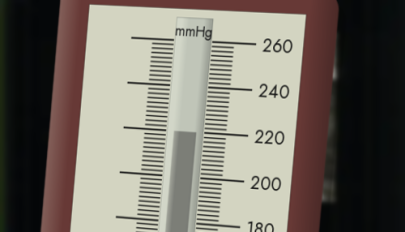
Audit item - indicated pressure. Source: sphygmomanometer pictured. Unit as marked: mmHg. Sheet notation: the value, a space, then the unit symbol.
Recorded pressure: 220 mmHg
